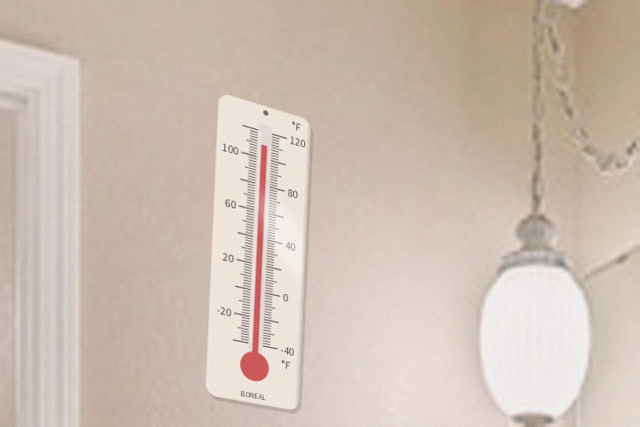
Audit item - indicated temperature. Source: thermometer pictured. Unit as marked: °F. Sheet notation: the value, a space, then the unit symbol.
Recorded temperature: 110 °F
